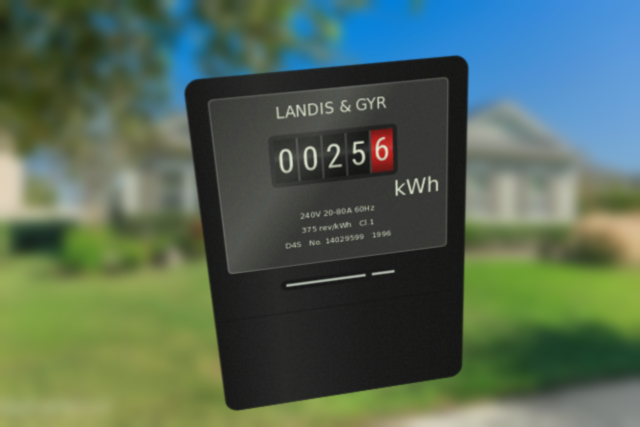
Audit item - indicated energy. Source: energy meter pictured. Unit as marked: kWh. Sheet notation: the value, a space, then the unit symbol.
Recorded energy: 25.6 kWh
